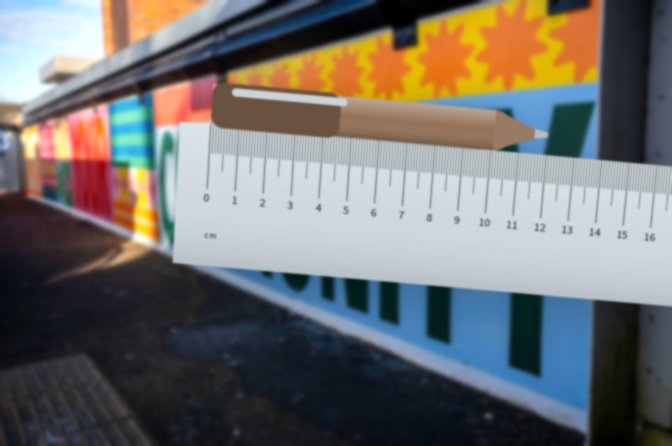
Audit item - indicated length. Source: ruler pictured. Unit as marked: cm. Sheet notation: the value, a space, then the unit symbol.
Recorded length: 12 cm
